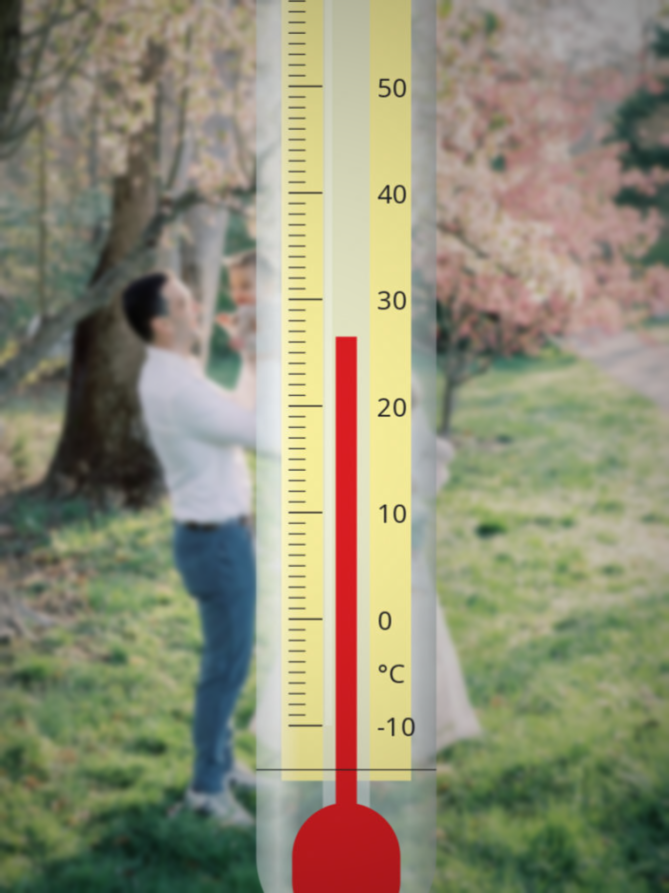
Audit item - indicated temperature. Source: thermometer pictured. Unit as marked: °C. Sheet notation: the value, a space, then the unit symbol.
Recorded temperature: 26.5 °C
